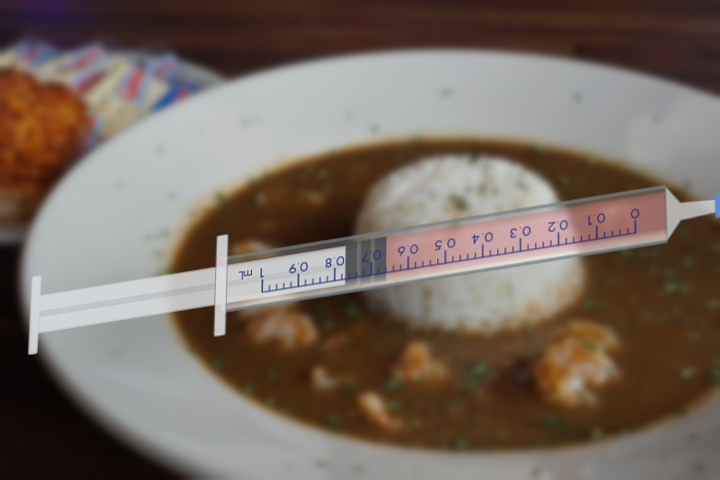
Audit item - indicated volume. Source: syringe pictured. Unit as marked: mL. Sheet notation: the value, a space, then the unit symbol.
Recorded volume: 0.66 mL
